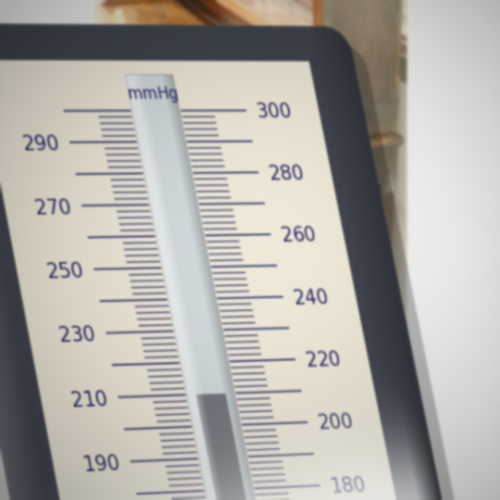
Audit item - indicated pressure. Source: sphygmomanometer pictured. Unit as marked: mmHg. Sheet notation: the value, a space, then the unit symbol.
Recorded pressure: 210 mmHg
